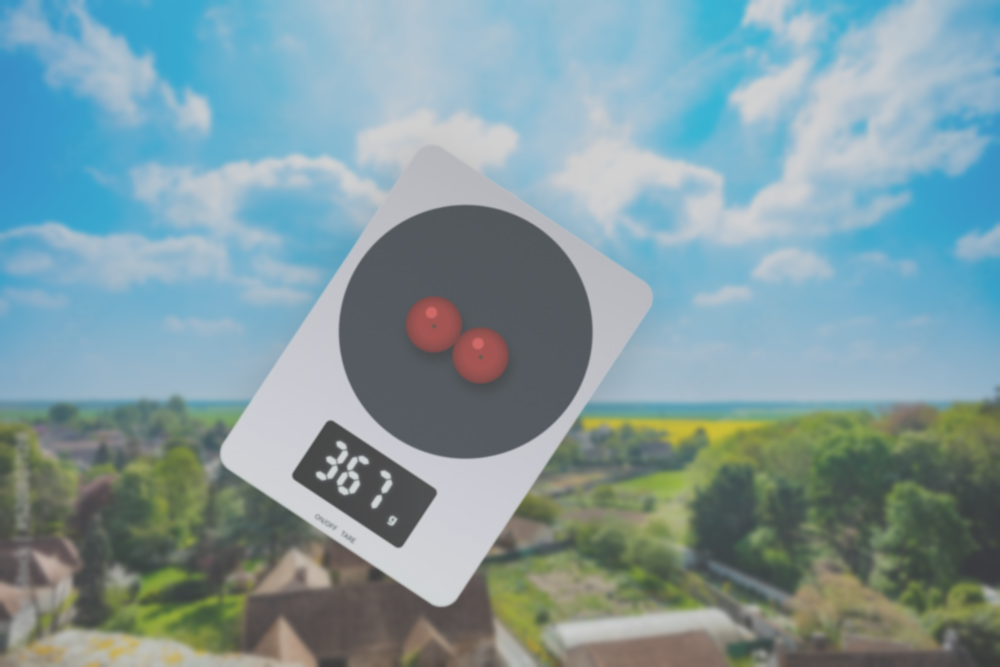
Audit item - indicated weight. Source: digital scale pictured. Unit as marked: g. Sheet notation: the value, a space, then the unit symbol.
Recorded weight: 367 g
